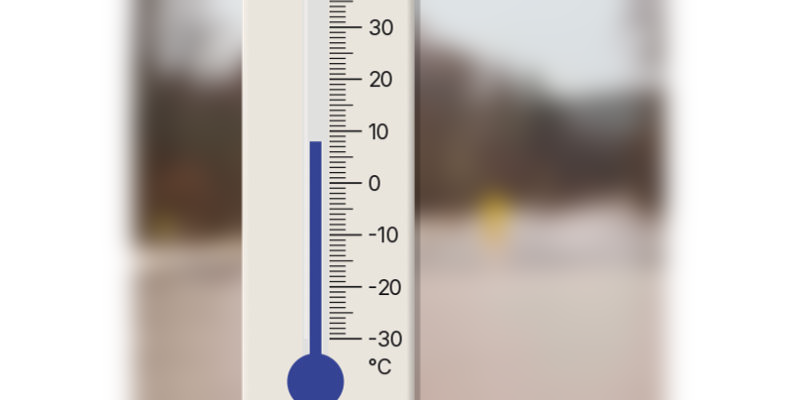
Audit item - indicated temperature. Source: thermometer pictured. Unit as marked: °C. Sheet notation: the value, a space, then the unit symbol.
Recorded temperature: 8 °C
